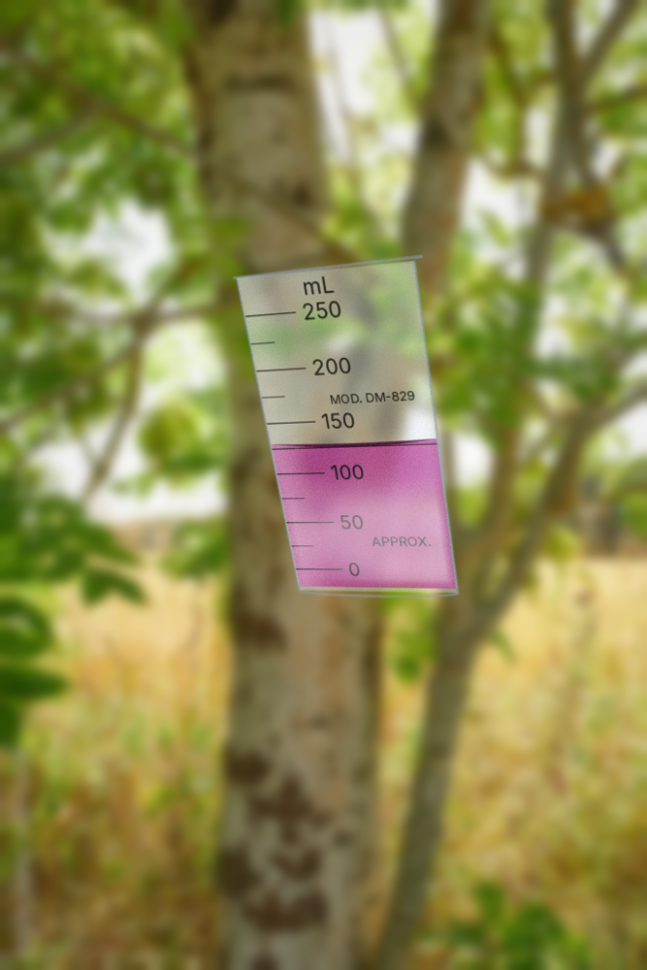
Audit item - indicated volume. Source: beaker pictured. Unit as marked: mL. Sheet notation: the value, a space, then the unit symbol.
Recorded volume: 125 mL
